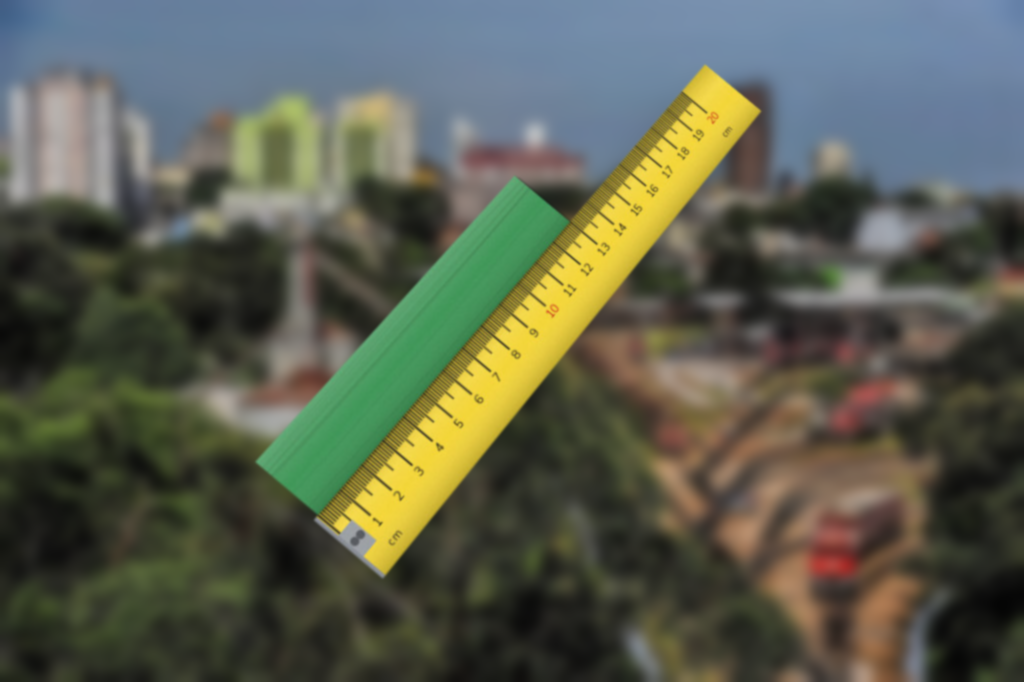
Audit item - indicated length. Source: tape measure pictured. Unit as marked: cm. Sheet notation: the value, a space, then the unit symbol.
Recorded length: 13 cm
